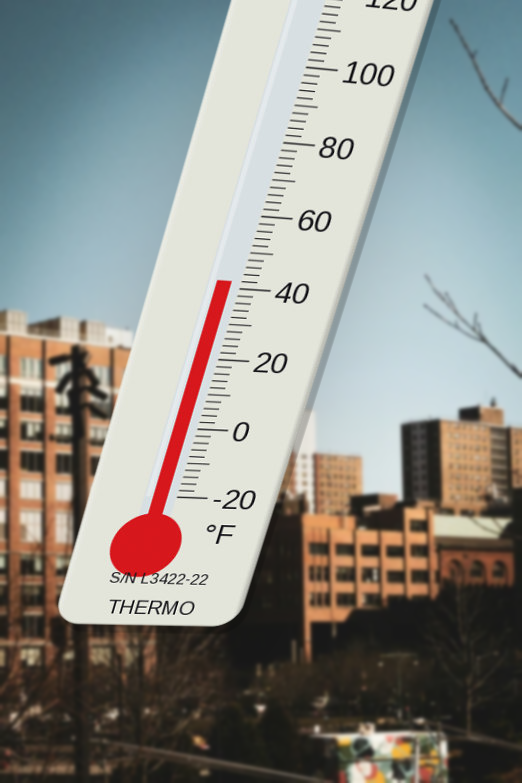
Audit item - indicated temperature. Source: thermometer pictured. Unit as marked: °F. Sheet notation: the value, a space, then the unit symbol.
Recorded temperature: 42 °F
